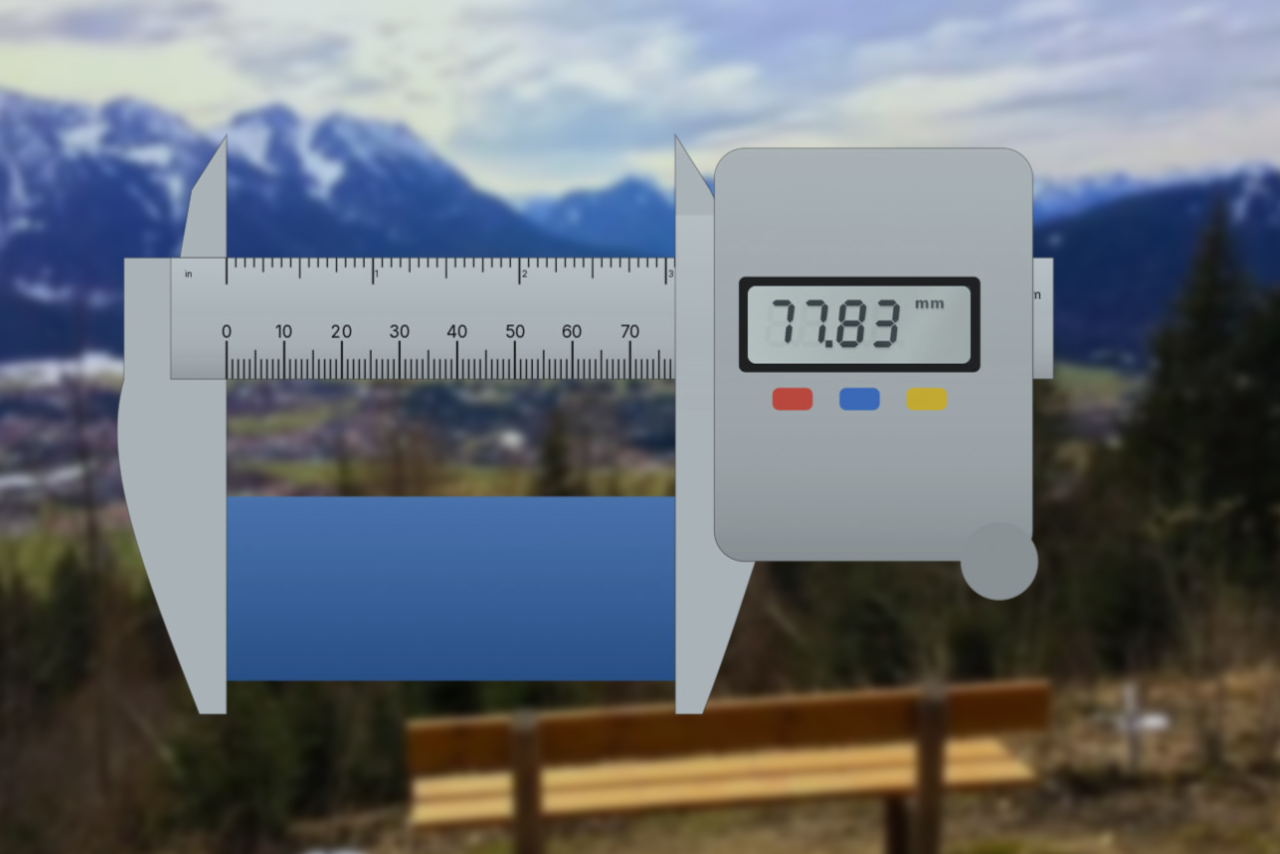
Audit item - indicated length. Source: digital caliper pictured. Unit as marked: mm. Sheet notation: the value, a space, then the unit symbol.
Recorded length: 77.83 mm
